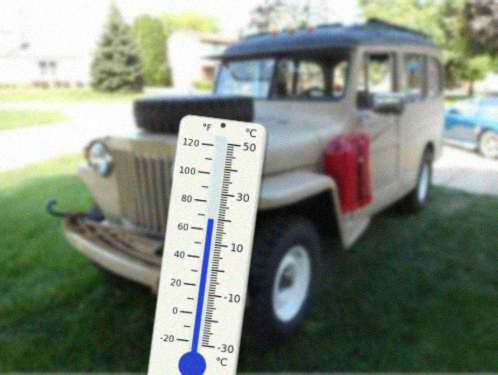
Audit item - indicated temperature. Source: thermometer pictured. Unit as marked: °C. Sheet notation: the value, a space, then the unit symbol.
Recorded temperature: 20 °C
